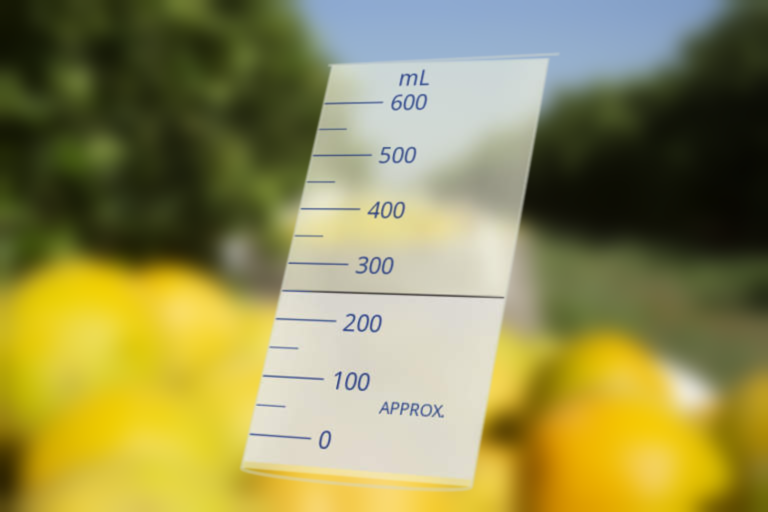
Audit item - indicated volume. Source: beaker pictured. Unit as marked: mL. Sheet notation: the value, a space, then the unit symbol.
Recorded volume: 250 mL
